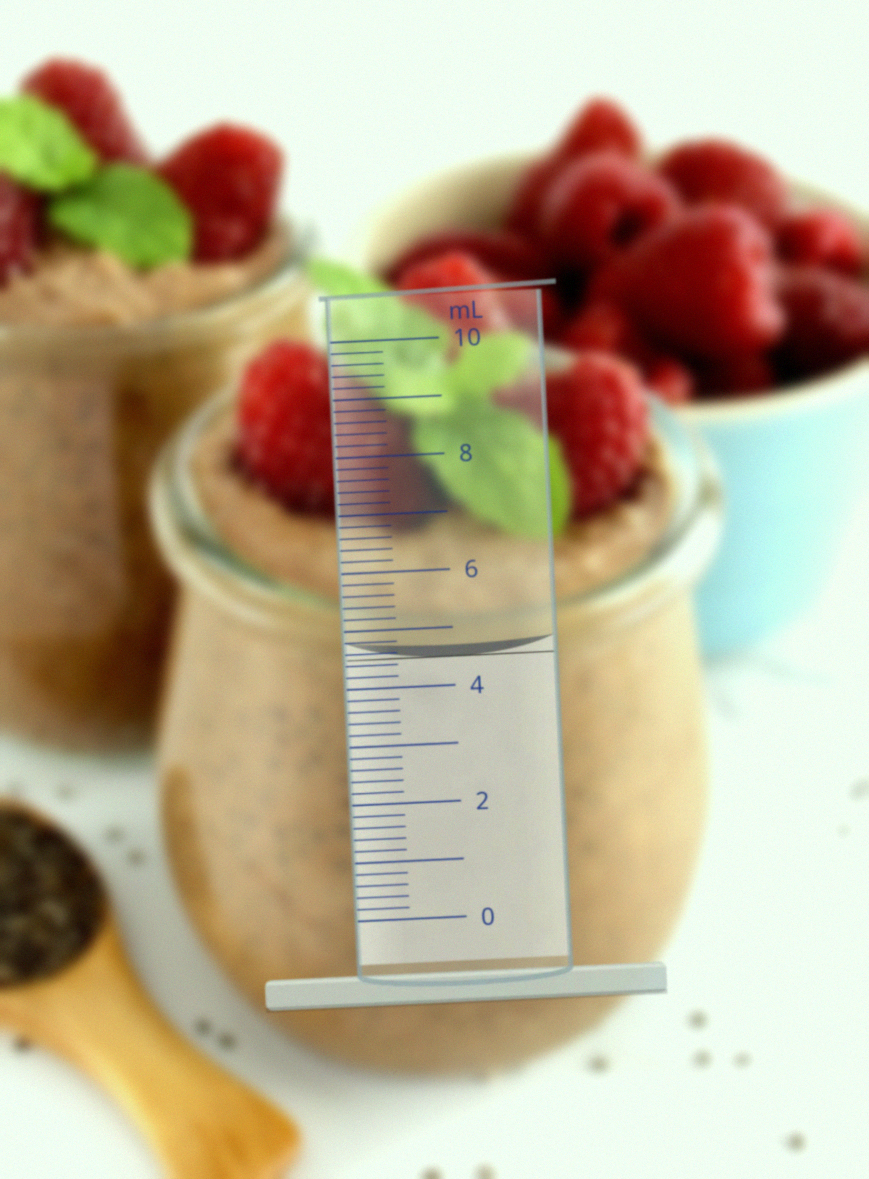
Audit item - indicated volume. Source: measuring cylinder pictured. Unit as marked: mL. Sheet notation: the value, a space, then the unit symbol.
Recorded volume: 4.5 mL
